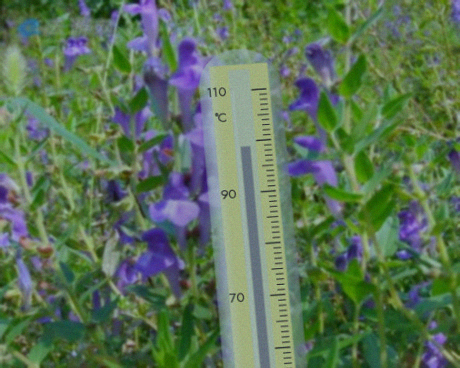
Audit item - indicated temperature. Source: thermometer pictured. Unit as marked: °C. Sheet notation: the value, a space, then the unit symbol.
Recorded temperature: 99 °C
